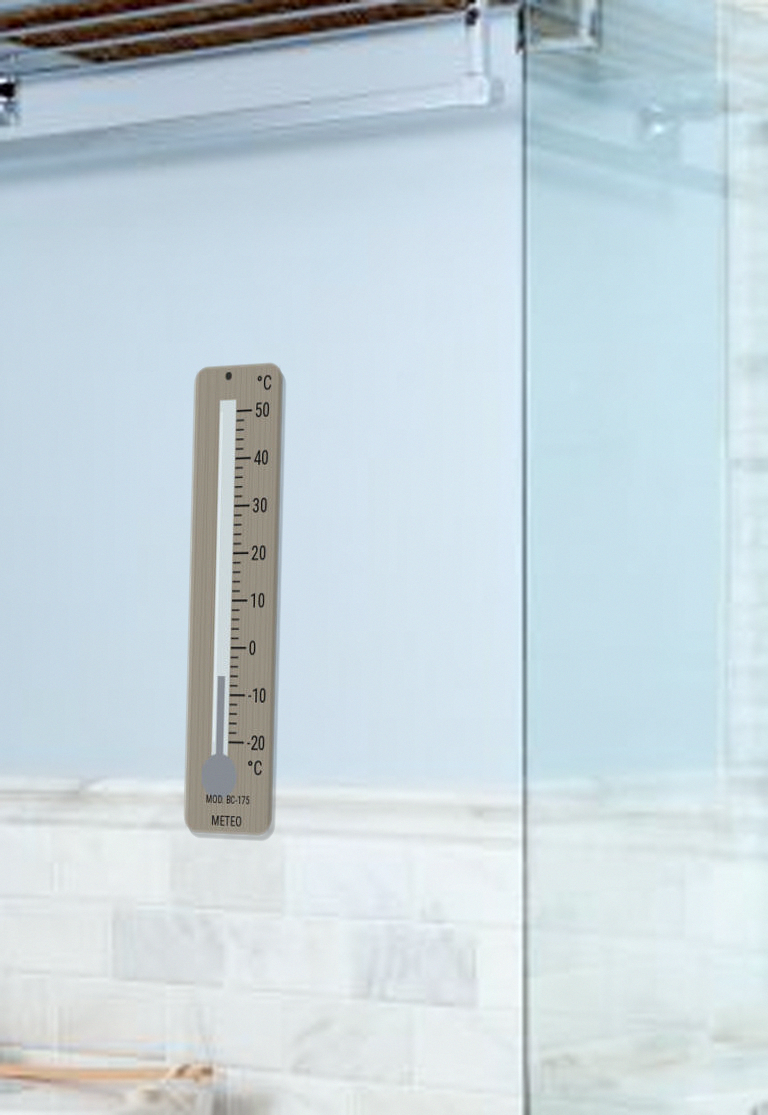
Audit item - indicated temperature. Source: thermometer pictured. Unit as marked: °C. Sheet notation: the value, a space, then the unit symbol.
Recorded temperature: -6 °C
